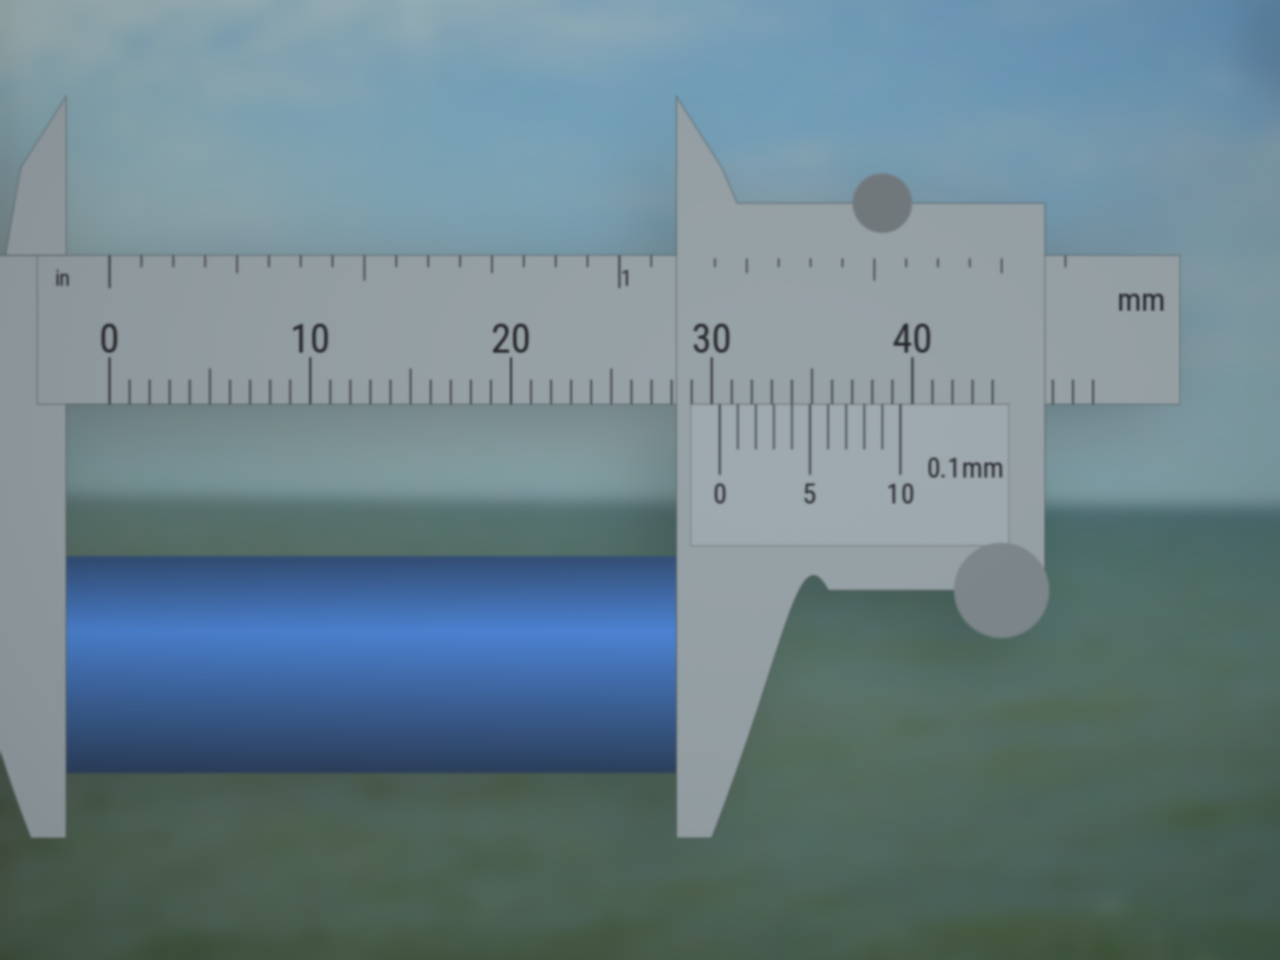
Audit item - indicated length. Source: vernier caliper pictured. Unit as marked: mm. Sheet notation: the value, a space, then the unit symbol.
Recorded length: 30.4 mm
